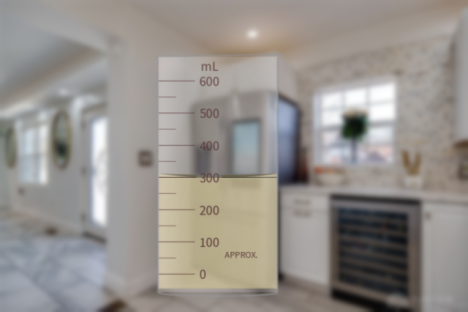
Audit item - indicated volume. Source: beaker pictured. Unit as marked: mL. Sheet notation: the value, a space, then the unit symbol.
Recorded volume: 300 mL
